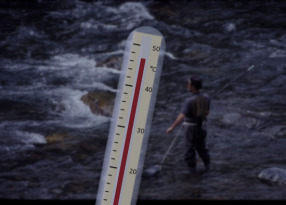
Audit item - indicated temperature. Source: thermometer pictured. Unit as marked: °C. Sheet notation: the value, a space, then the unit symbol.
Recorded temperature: 47 °C
